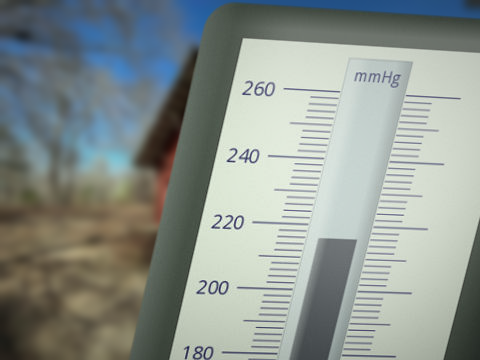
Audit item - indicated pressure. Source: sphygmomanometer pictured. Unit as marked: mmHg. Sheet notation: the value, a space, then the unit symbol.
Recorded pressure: 216 mmHg
